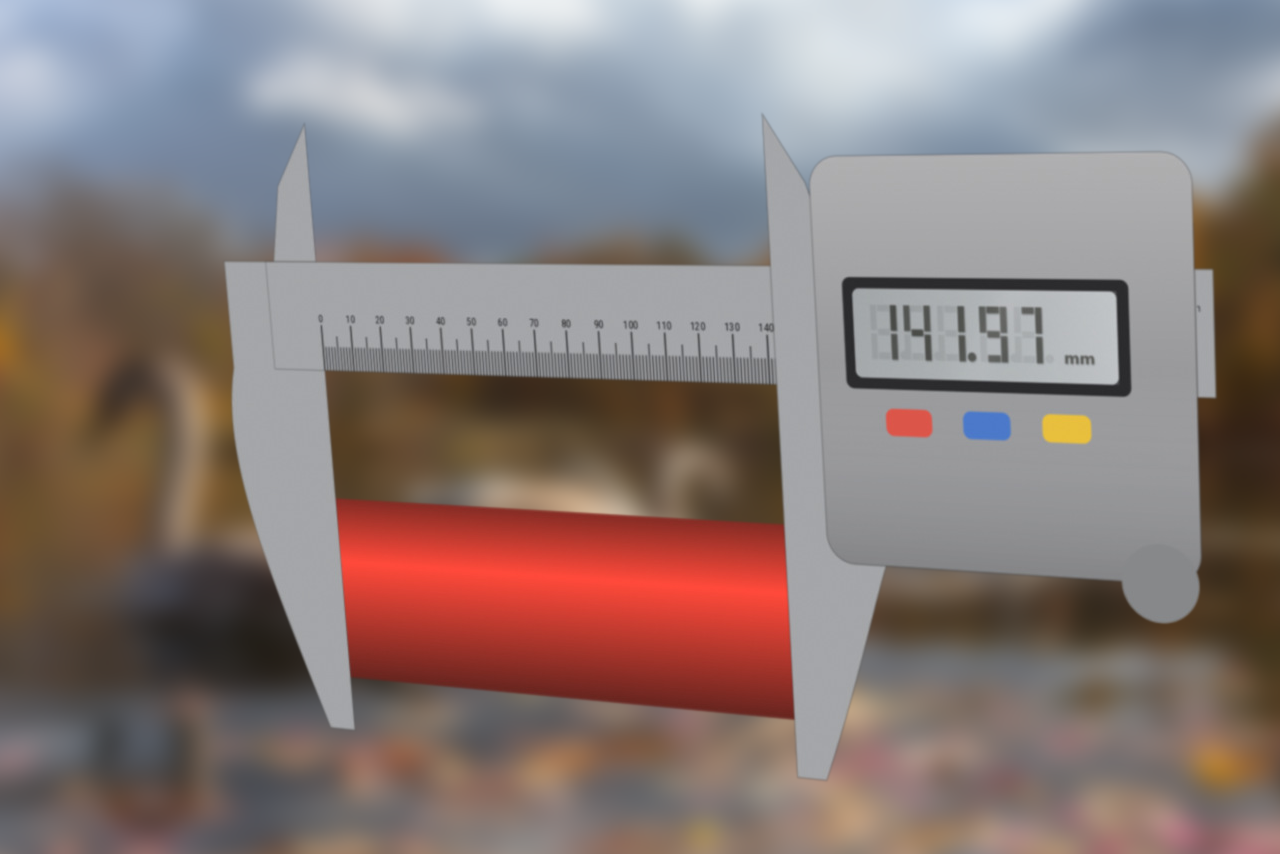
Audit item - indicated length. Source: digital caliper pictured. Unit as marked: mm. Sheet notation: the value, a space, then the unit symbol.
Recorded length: 141.97 mm
